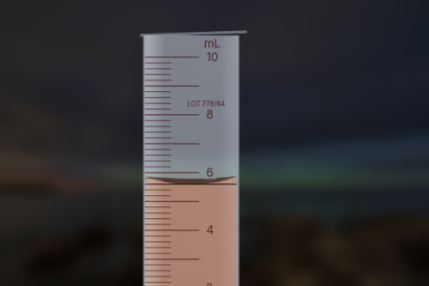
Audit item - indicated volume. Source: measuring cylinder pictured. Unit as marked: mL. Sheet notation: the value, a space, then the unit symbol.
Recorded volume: 5.6 mL
